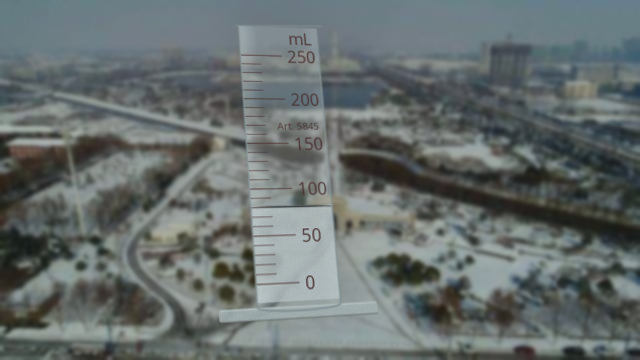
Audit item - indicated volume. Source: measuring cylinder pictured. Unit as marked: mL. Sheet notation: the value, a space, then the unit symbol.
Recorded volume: 80 mL
